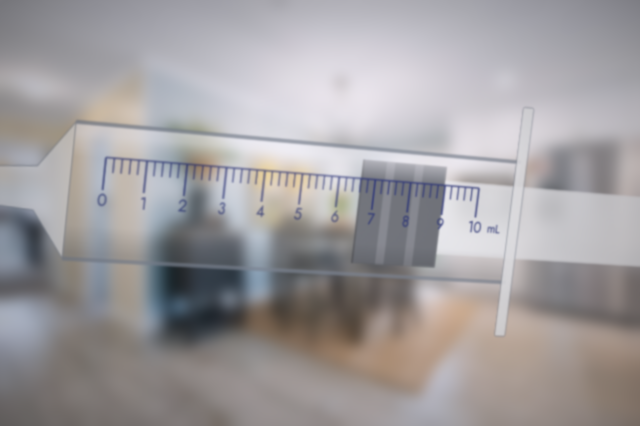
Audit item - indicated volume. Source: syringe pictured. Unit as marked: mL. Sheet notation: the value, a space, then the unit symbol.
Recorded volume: 6.6 mL
